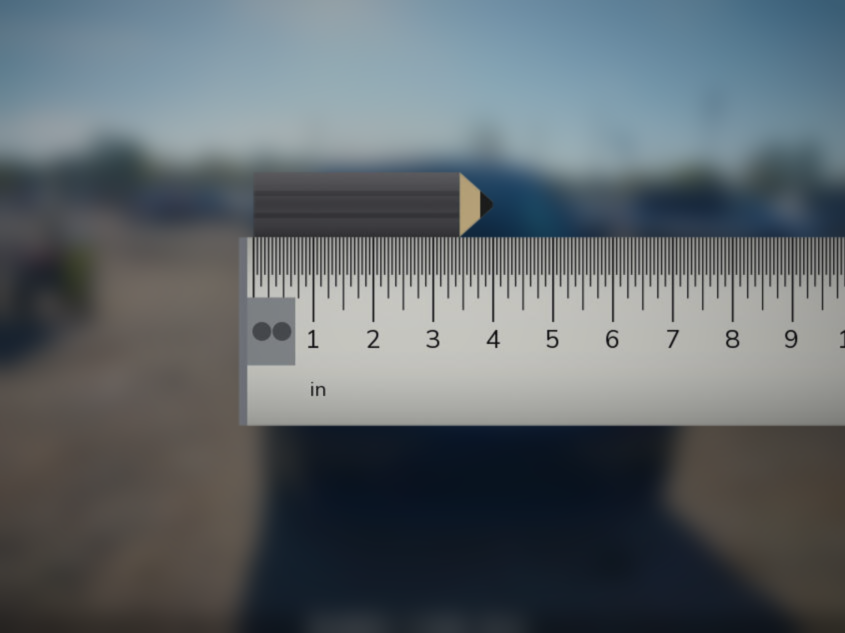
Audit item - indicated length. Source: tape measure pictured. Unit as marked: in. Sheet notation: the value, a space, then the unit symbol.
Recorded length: 4 in
